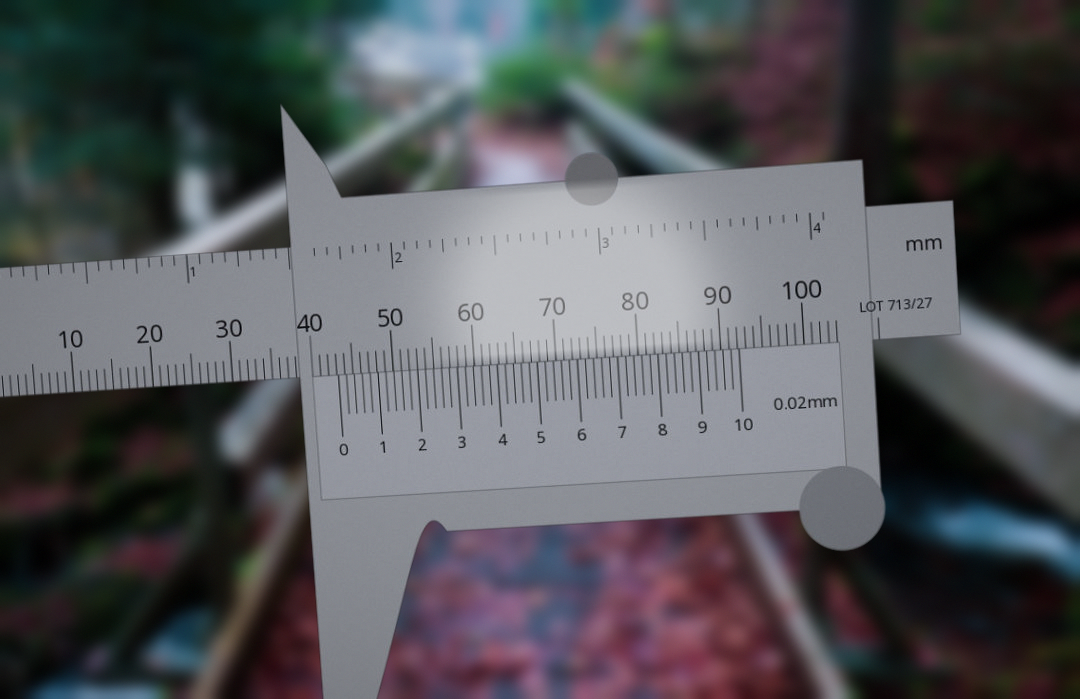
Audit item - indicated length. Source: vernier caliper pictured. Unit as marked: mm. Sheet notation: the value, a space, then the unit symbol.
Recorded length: 43.2 mm
